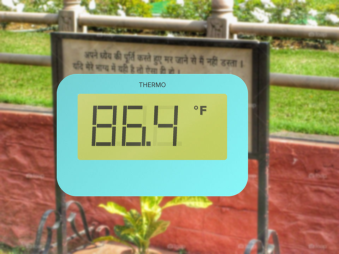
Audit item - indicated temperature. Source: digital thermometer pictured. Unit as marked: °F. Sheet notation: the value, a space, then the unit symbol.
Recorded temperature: 86.4 °F
